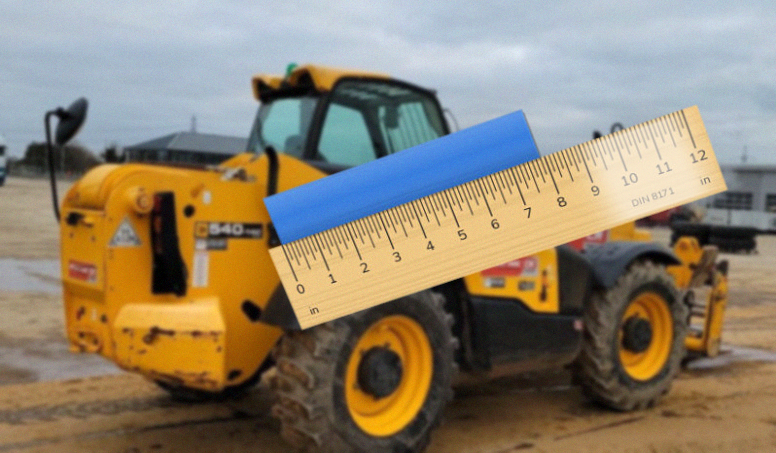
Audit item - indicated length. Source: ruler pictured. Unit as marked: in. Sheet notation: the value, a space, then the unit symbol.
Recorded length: 7.875 in
